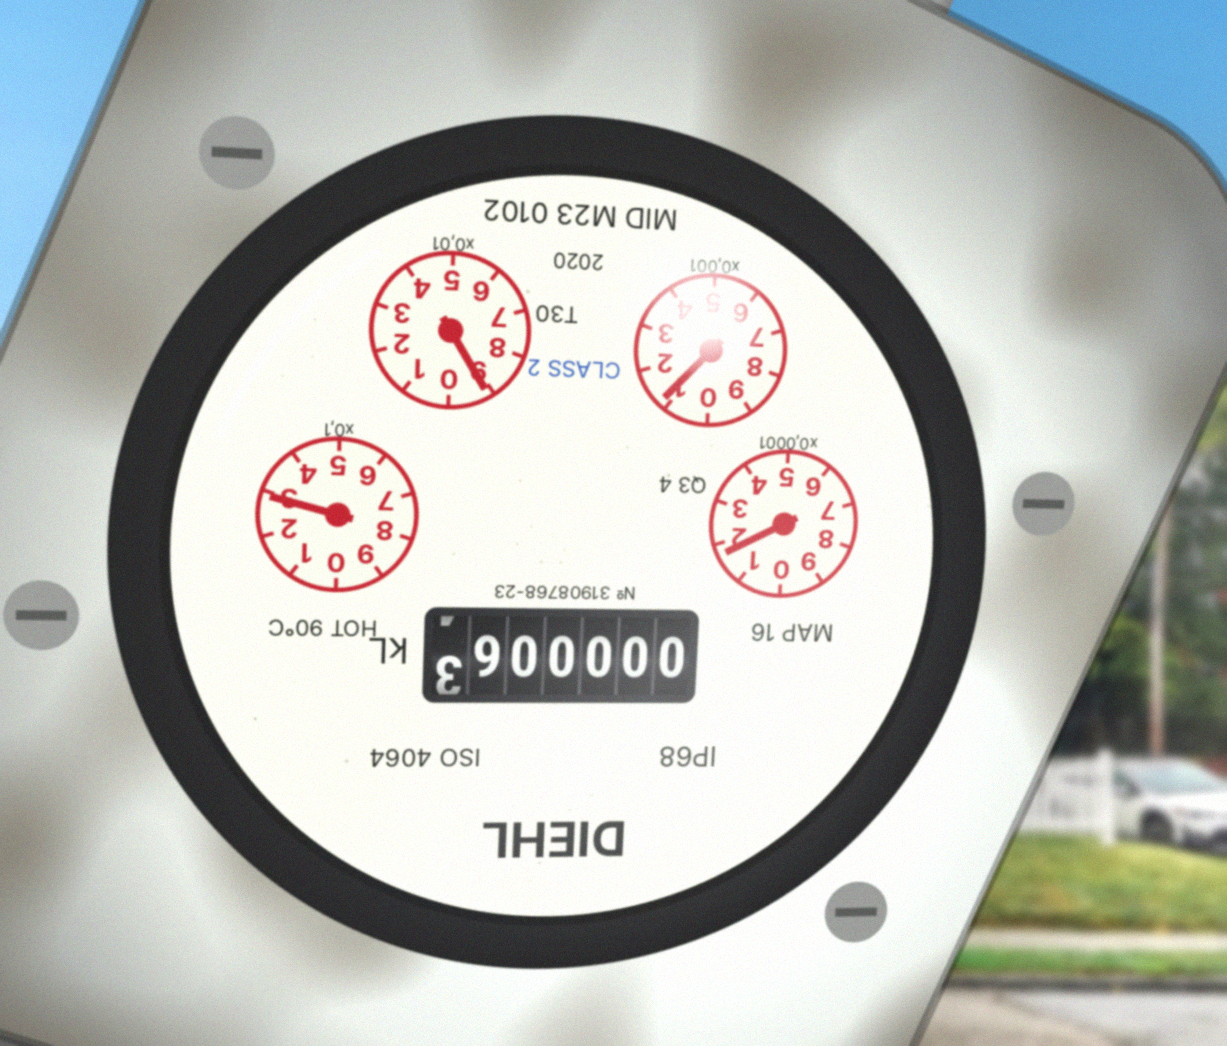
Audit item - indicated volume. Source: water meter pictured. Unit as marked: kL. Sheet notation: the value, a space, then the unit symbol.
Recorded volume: 63.2911 kL
